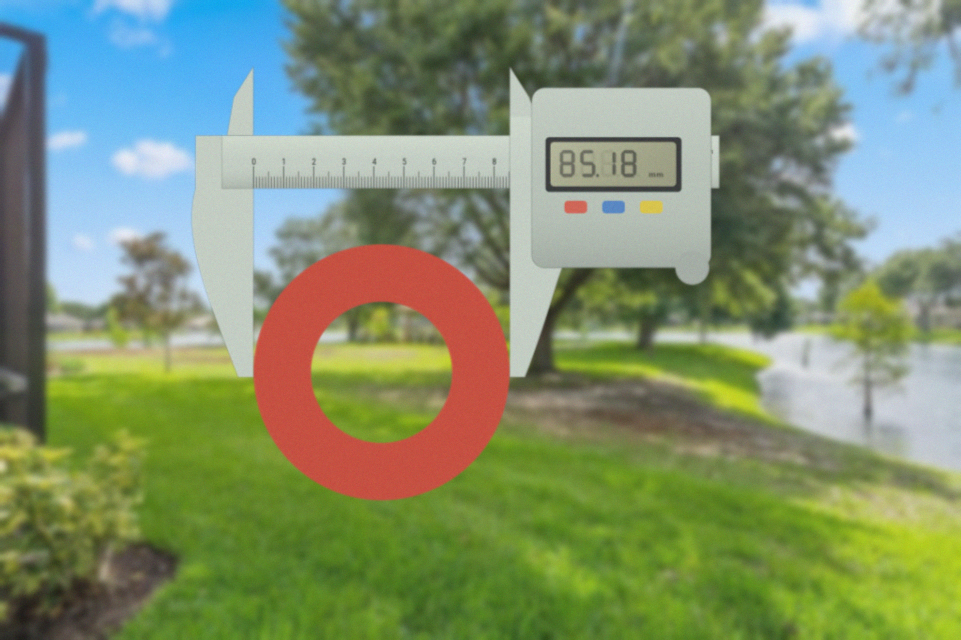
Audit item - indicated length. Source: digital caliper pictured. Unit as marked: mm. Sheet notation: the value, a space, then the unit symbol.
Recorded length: 85.18 mm
